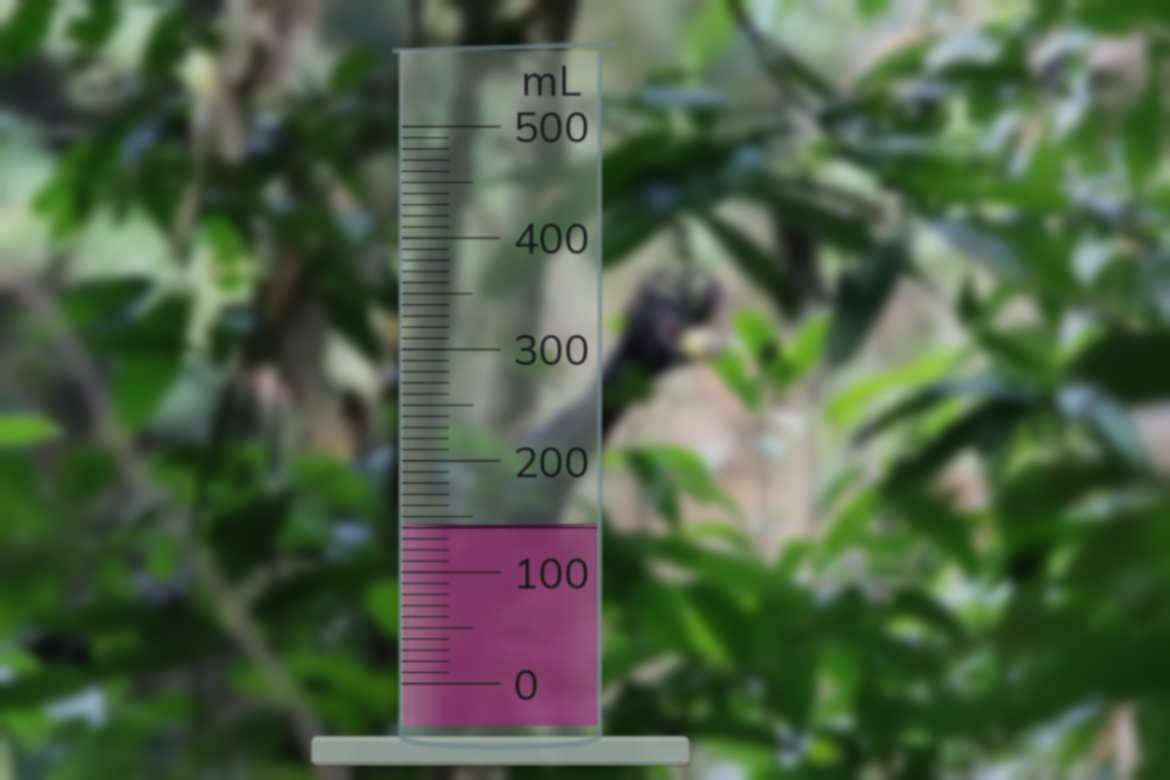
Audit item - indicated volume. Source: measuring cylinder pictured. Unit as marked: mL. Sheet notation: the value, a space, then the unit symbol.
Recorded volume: 140 mL
